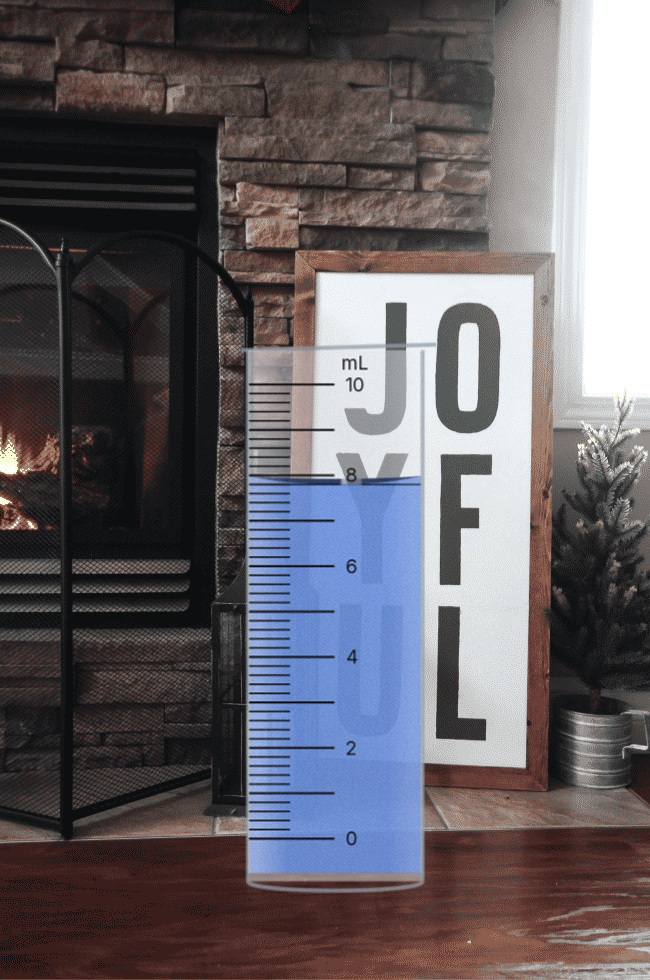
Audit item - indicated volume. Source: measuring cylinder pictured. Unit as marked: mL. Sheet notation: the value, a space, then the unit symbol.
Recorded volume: 7.8 mL
